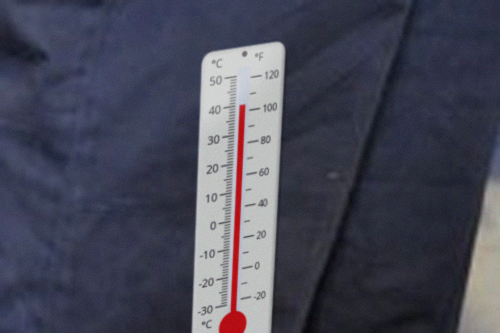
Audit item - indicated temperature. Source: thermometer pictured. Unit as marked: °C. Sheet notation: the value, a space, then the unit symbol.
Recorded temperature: 40 °C
